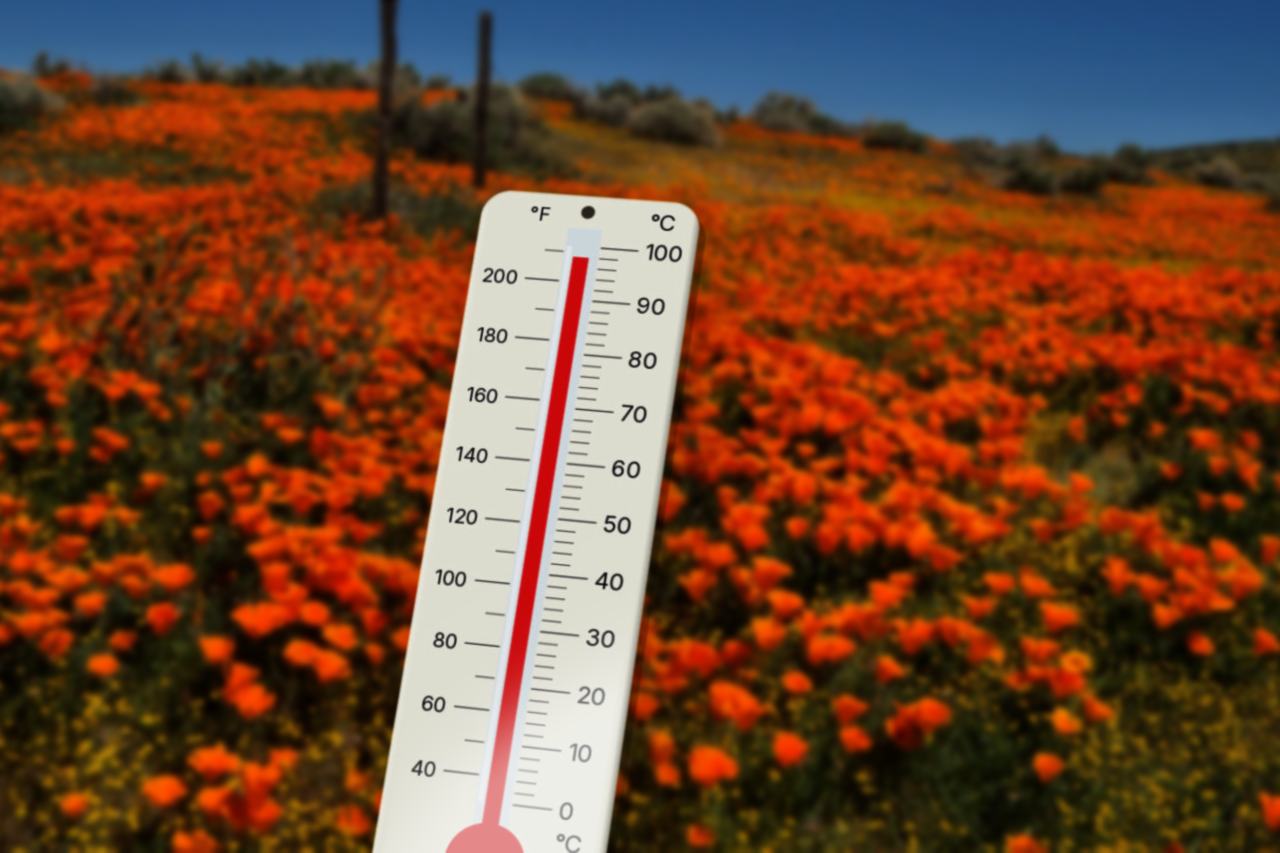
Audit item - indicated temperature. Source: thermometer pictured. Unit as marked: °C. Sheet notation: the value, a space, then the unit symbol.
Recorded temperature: 98 °C
